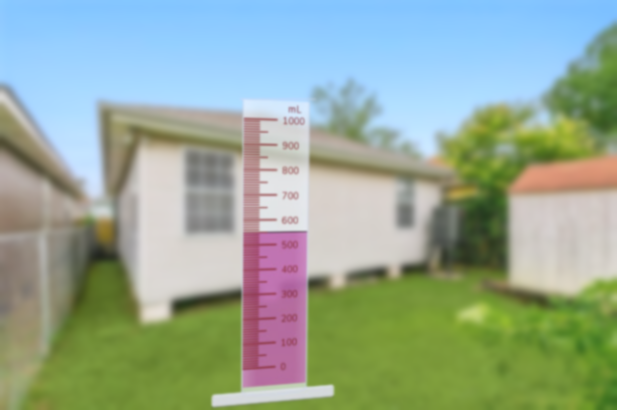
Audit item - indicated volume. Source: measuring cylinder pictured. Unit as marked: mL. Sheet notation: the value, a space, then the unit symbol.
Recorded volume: 550 mL
